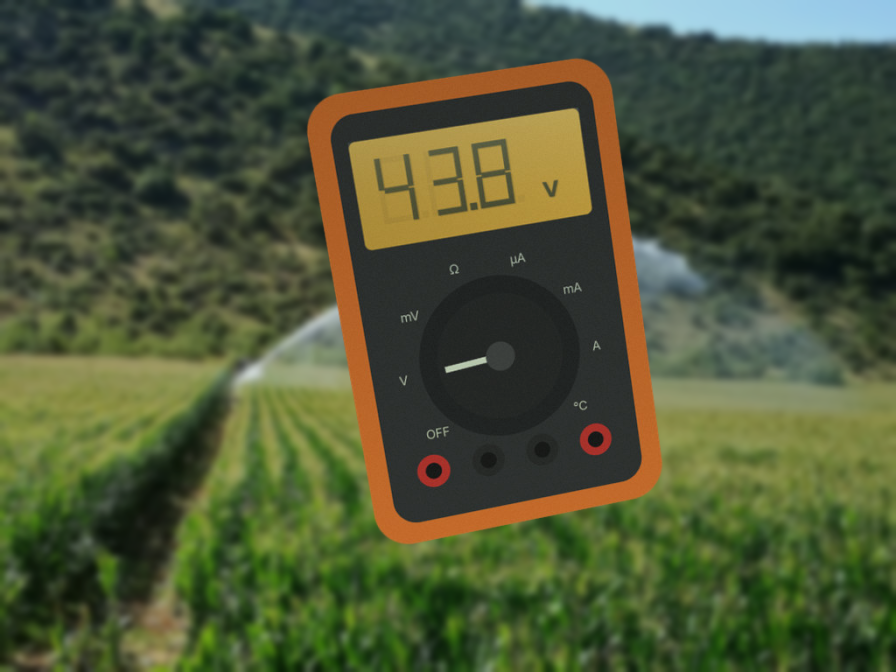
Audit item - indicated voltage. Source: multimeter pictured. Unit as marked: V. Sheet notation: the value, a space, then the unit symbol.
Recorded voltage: 43.8 V
